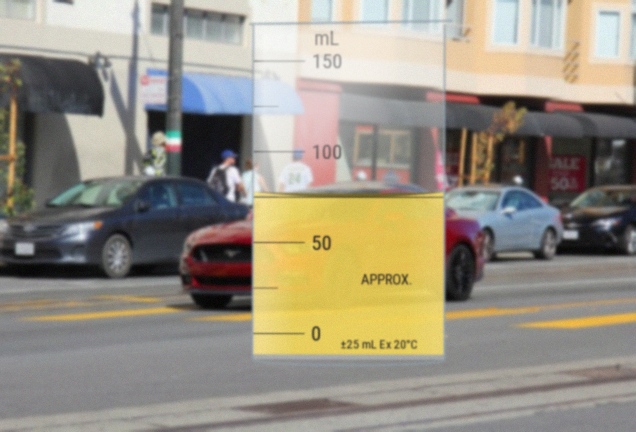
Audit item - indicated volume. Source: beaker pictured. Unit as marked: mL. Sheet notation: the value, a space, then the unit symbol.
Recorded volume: 75 mL
